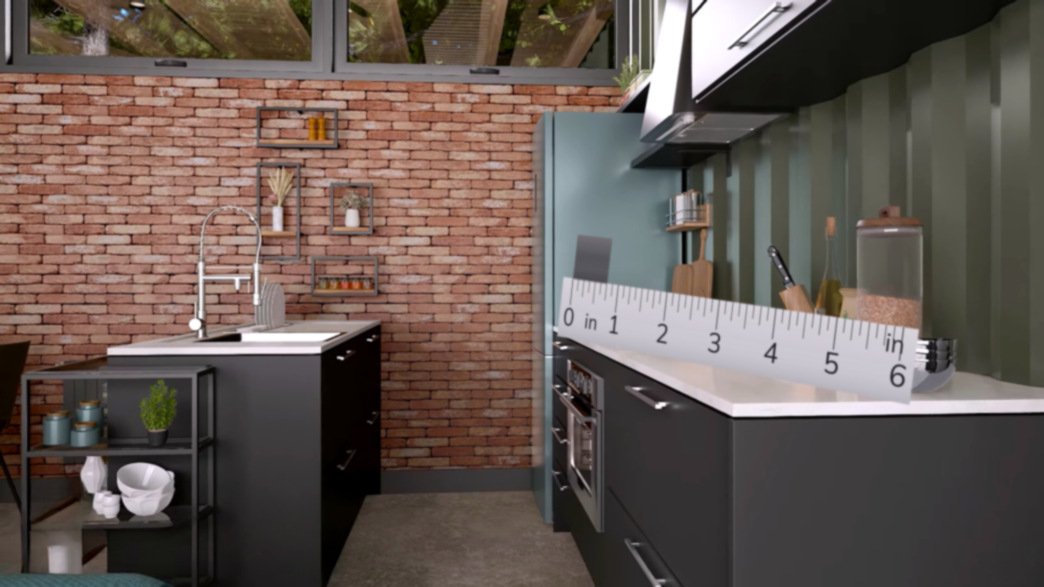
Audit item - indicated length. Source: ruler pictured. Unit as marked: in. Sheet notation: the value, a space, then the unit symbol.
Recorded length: 0.75 in
